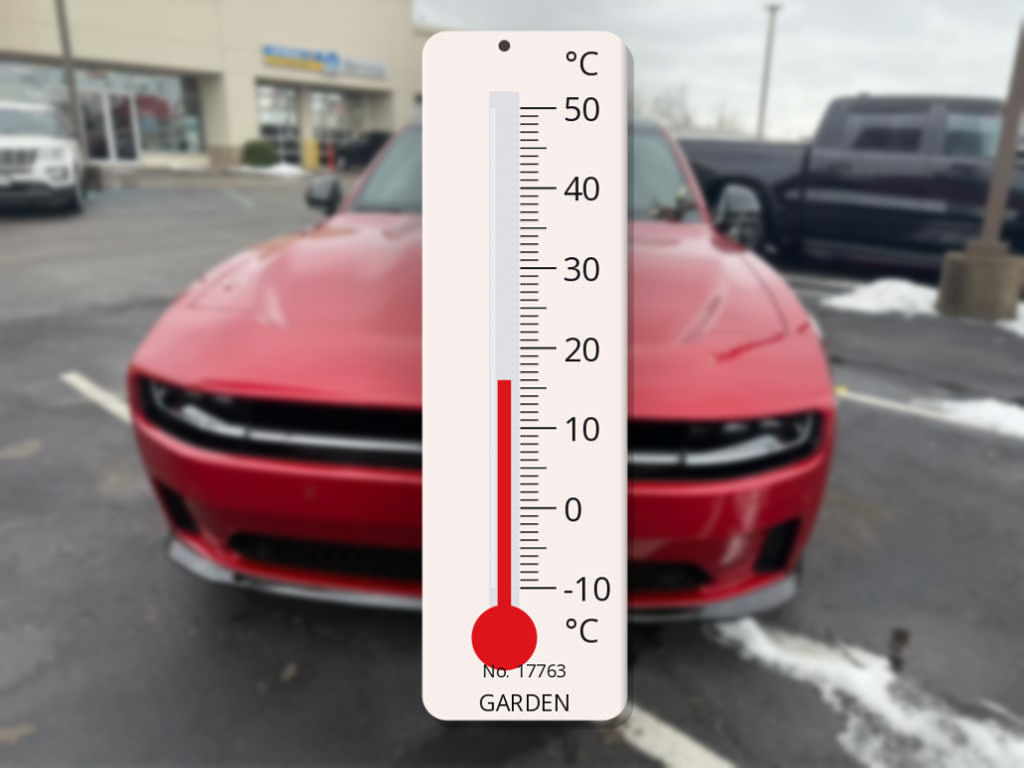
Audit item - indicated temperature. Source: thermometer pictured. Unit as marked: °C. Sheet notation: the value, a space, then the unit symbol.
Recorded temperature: 16 °C
